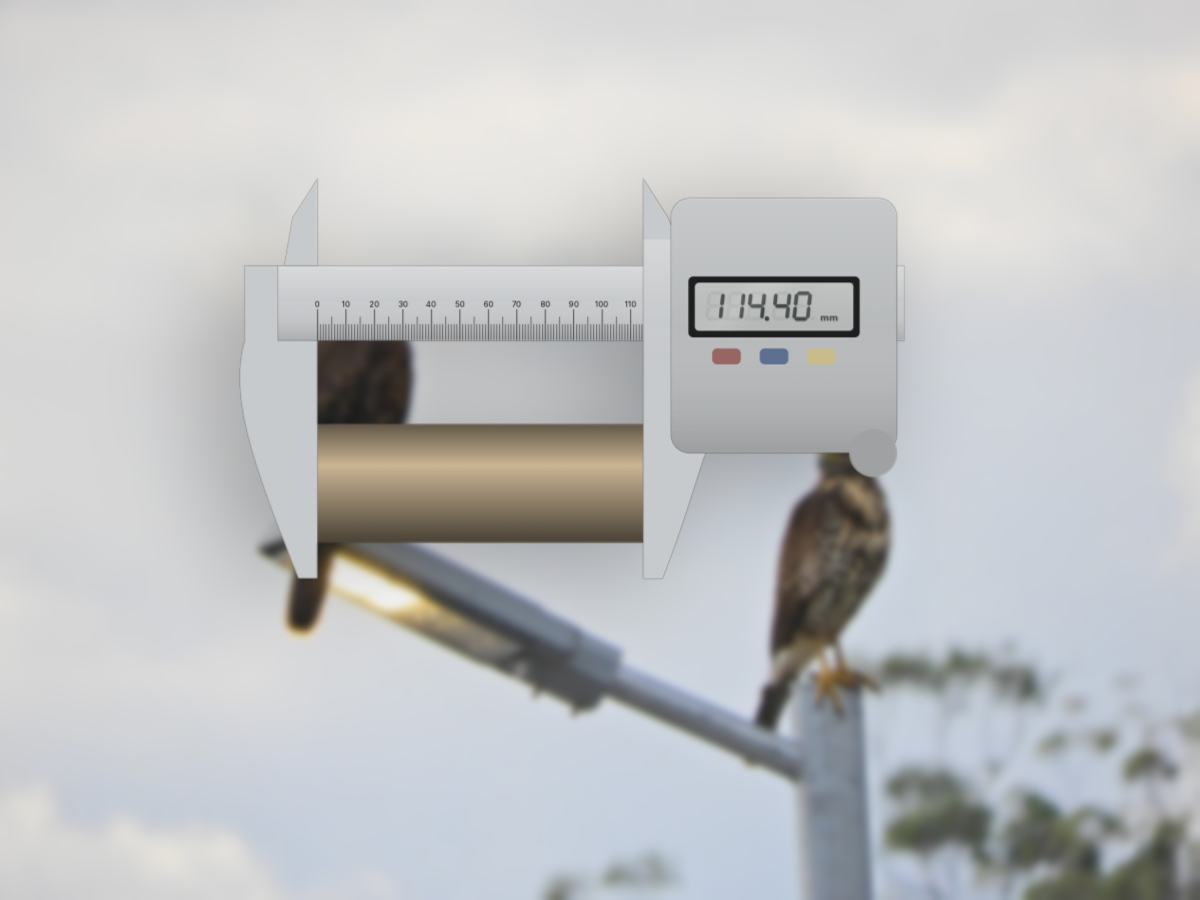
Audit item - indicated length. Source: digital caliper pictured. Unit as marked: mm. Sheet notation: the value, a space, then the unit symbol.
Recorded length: 114.40 mm
